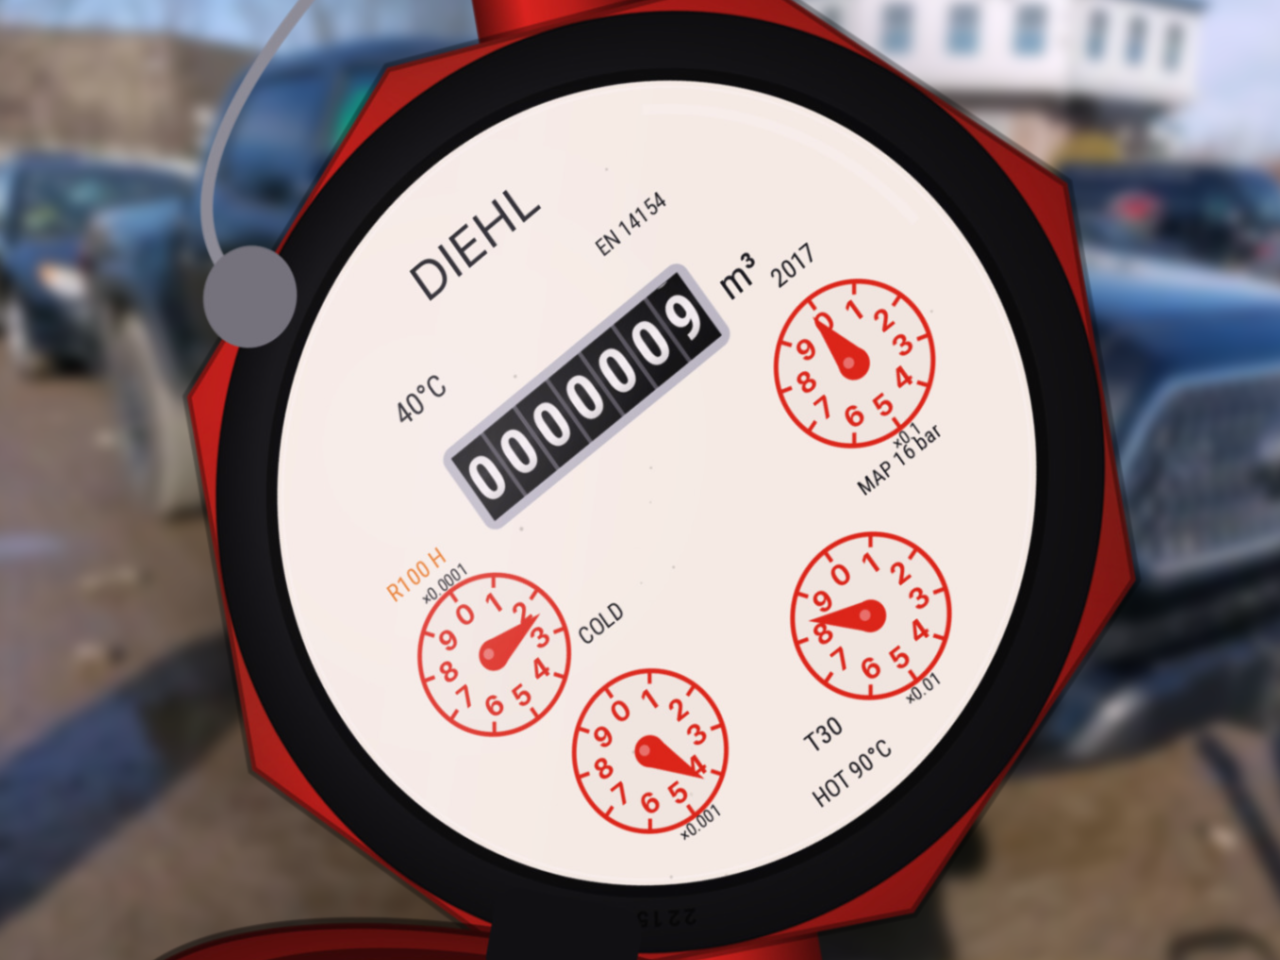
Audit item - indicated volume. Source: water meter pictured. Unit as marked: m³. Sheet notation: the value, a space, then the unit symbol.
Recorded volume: 8.9842 m³
